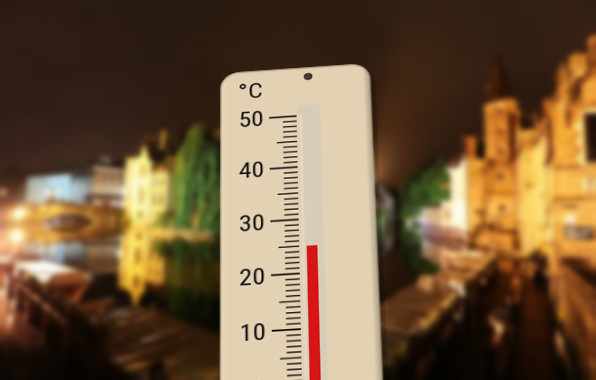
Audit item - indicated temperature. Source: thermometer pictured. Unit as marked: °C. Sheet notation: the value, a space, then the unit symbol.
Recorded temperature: 25 °C
